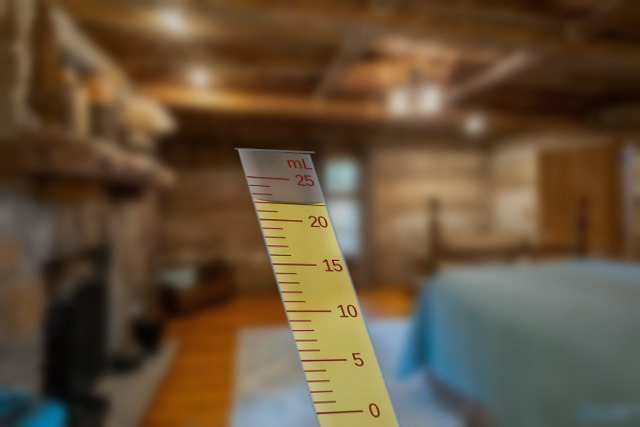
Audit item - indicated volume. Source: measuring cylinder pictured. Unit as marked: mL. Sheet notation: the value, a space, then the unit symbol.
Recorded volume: 22 mL
